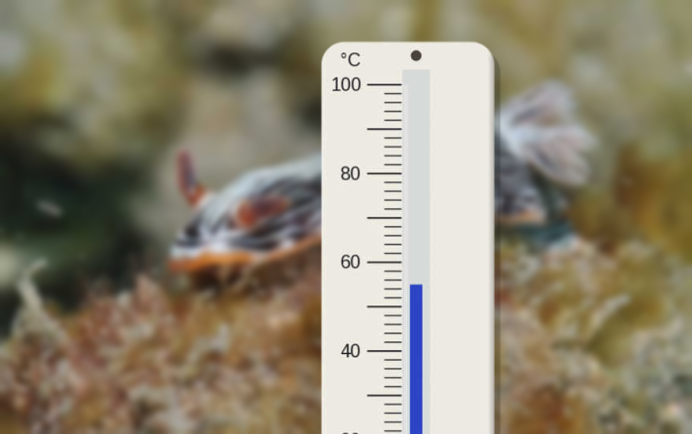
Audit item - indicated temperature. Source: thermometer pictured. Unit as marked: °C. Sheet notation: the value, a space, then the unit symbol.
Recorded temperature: 55 °C
